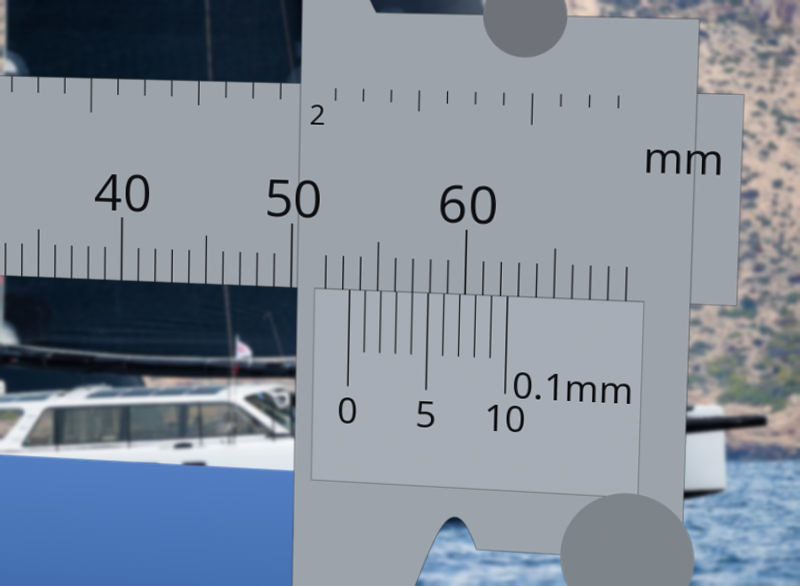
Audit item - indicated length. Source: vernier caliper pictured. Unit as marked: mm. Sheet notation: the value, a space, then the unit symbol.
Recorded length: 53.4 mm
